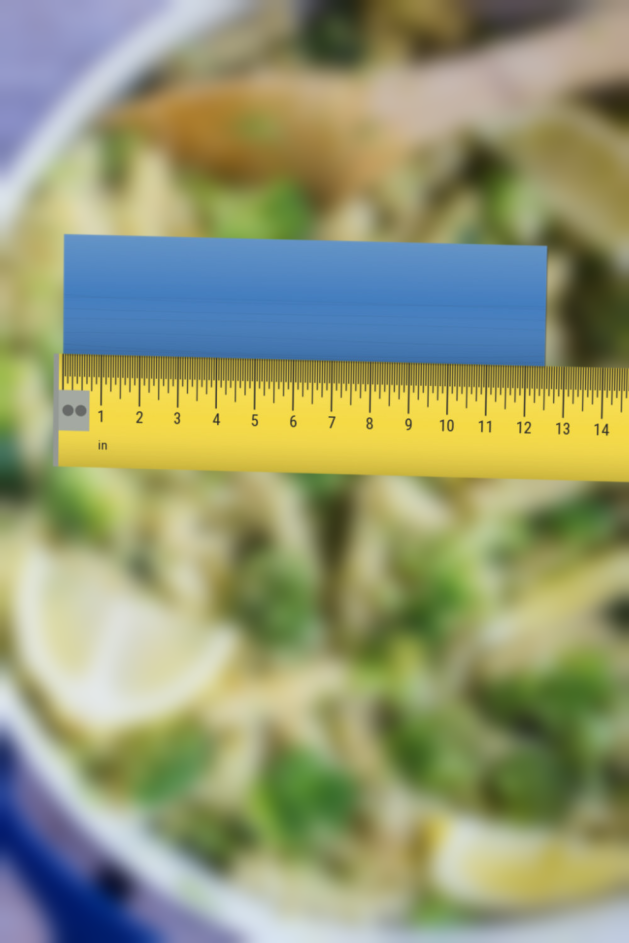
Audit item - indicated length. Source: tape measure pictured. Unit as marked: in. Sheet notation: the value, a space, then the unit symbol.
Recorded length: 12.5 in
